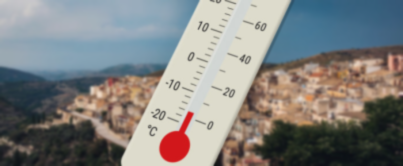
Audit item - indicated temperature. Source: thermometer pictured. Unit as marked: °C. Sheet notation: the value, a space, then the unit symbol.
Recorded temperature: -16 °C
